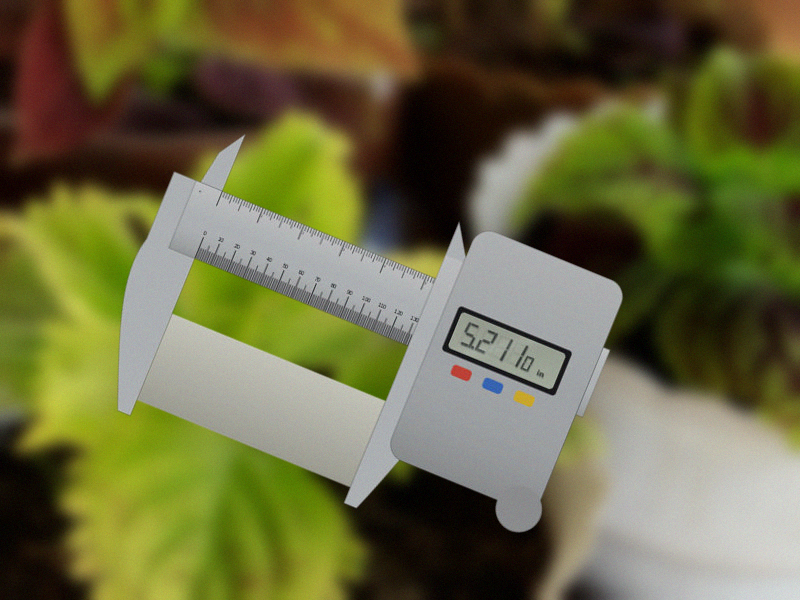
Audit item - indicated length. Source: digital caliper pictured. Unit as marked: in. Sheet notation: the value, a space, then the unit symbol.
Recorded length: 5.2110 in
